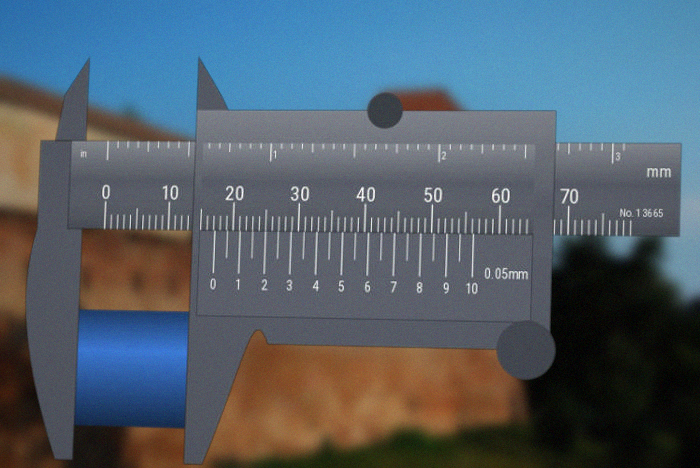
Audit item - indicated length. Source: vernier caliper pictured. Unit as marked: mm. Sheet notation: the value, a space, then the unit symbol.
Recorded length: 17.2 mm
